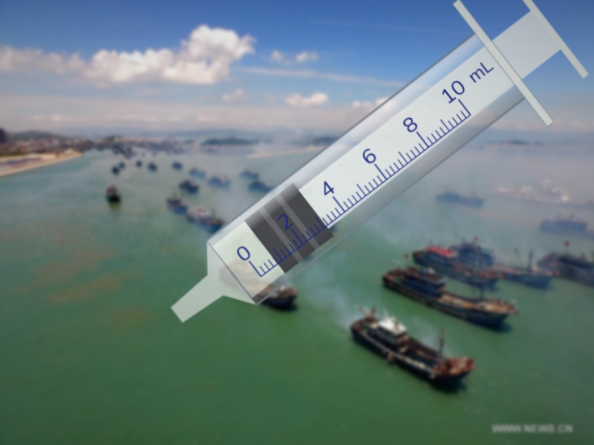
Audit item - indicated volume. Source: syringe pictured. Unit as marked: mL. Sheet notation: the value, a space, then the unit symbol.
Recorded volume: 0.8 mL
